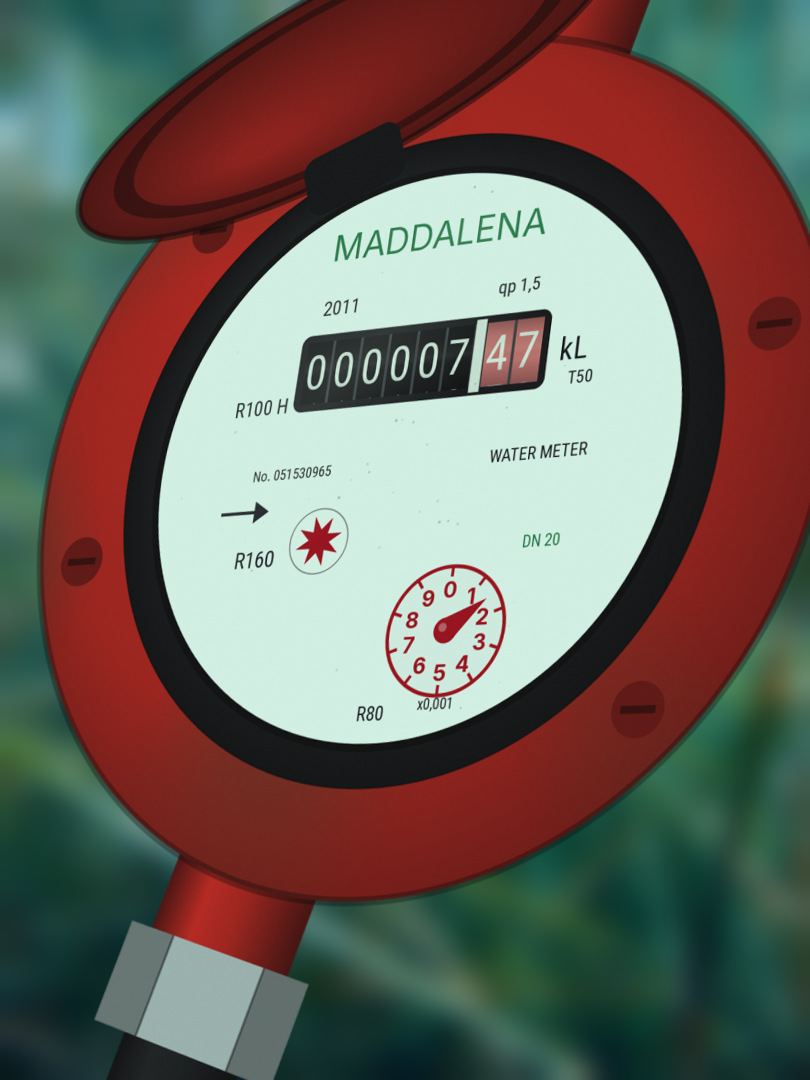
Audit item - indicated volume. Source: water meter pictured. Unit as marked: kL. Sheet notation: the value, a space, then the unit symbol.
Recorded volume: 7.471 kL
